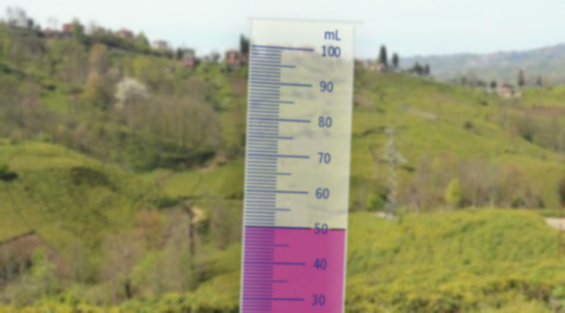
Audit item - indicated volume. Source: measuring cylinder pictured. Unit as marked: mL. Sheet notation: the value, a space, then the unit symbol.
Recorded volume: 50 mL
